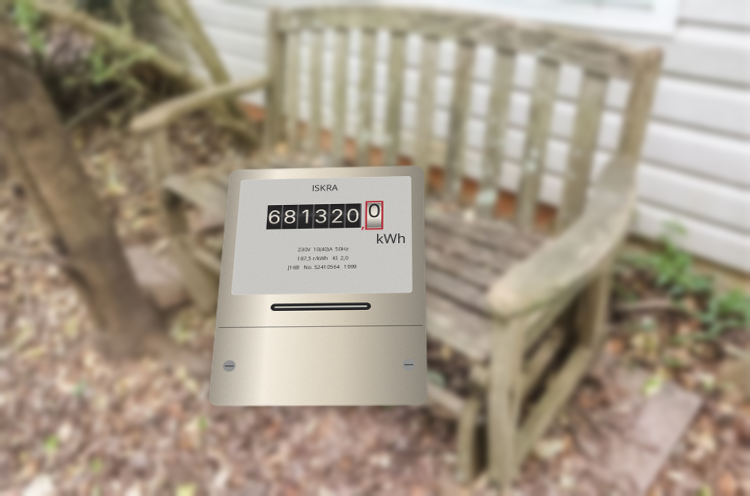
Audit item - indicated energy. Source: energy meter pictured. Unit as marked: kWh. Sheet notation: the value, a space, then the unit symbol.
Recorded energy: 681320.0 kWh
